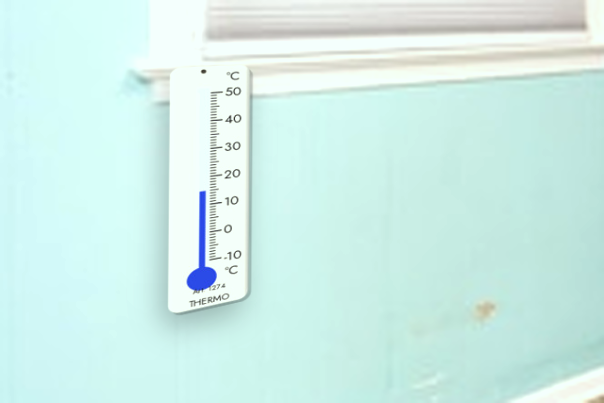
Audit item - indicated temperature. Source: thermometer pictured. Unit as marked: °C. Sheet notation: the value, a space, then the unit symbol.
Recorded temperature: 15 °C
